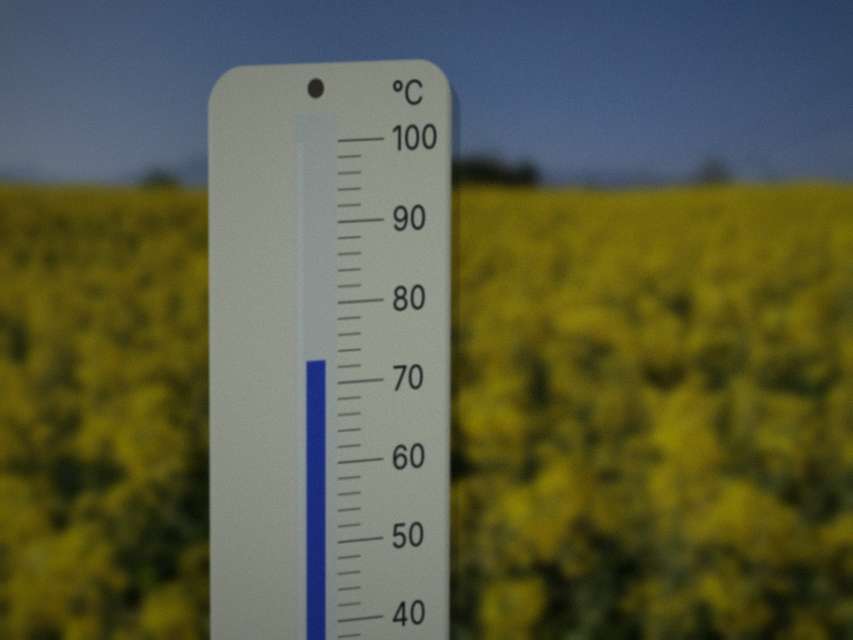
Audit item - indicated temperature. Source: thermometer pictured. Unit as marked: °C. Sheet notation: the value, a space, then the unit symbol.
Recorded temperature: 73 °C
